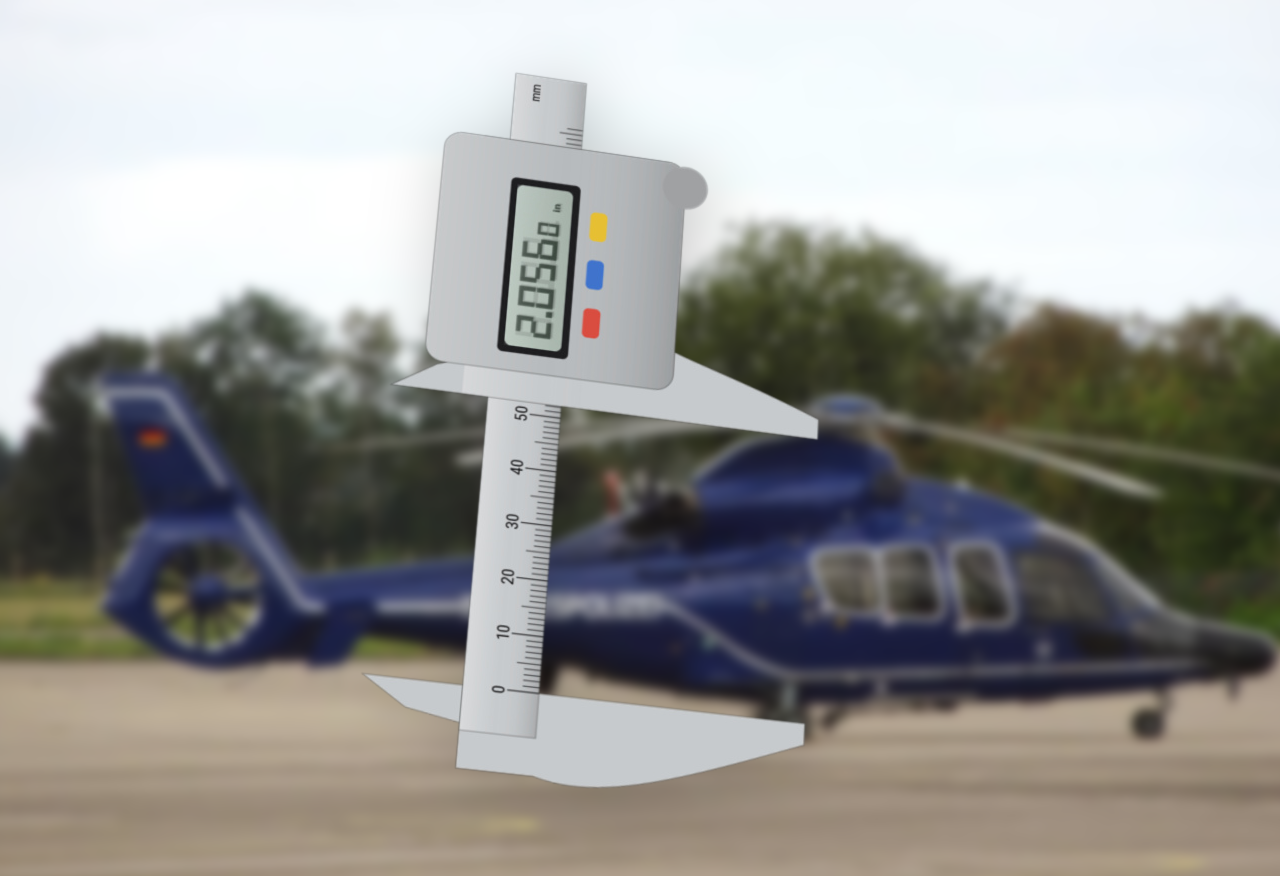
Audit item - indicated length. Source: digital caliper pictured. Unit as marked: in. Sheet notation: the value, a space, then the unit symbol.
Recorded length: 2.0560 in
